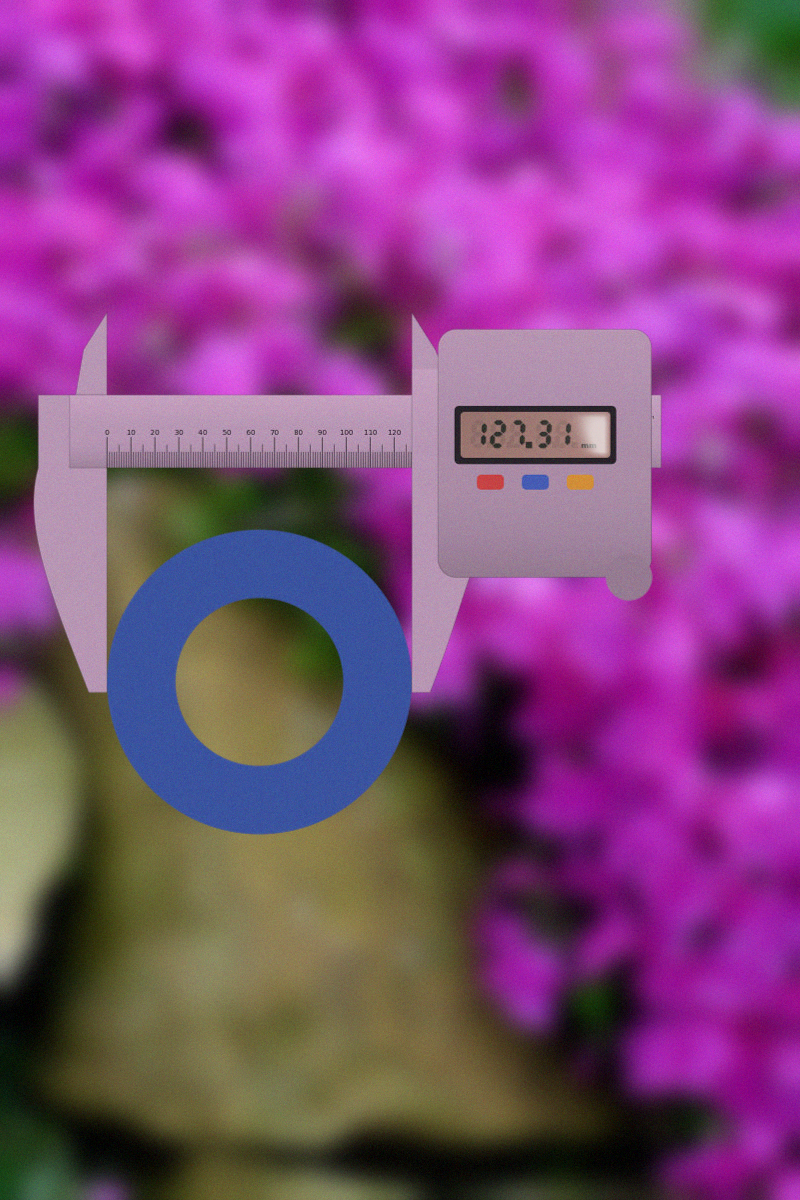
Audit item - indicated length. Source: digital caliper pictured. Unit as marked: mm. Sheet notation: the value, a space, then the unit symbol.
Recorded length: 127.31 mm
